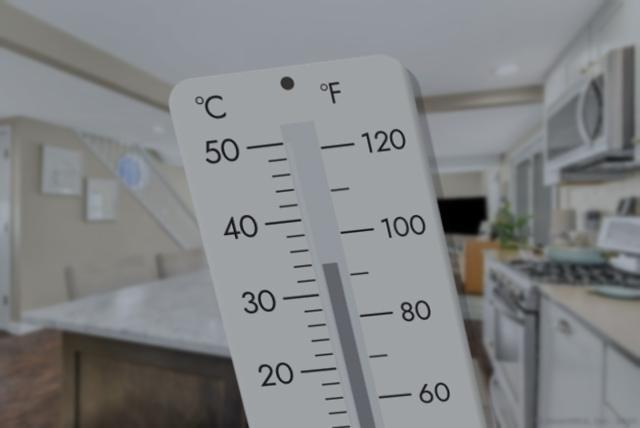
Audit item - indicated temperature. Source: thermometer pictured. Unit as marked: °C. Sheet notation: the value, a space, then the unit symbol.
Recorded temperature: 34 °C
